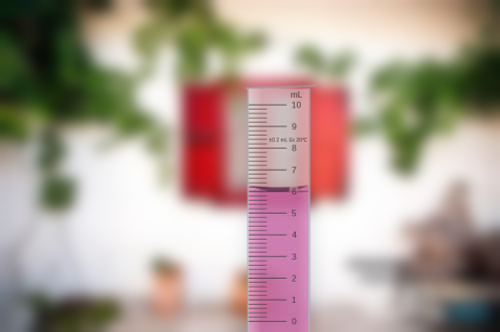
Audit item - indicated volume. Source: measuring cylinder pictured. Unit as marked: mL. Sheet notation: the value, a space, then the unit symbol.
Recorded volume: 6 mL
